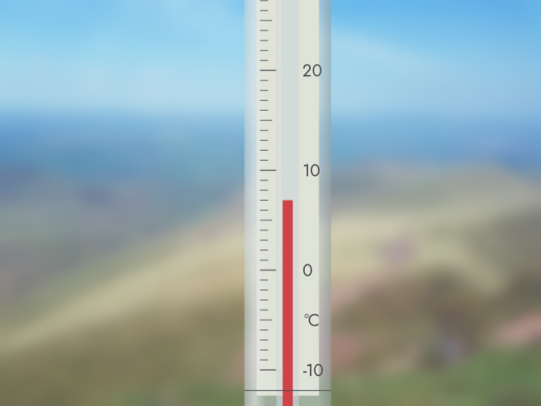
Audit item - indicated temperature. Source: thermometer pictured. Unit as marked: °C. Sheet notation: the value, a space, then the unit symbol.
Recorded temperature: 7 °C
